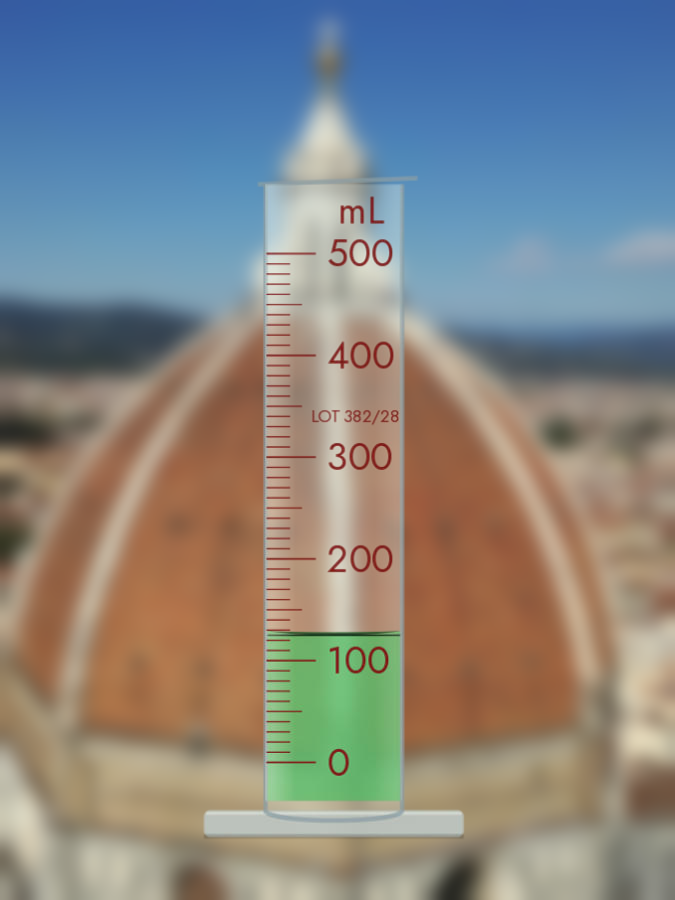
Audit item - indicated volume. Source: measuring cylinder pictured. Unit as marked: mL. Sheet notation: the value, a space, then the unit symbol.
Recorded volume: 125 mL
